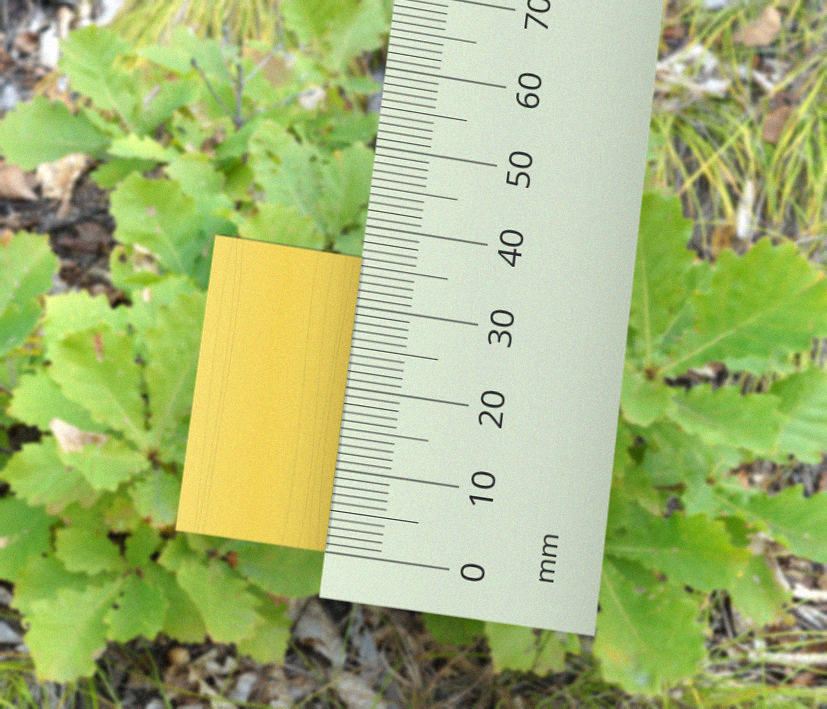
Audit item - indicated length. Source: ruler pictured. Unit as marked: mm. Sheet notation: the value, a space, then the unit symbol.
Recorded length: 36 mm
